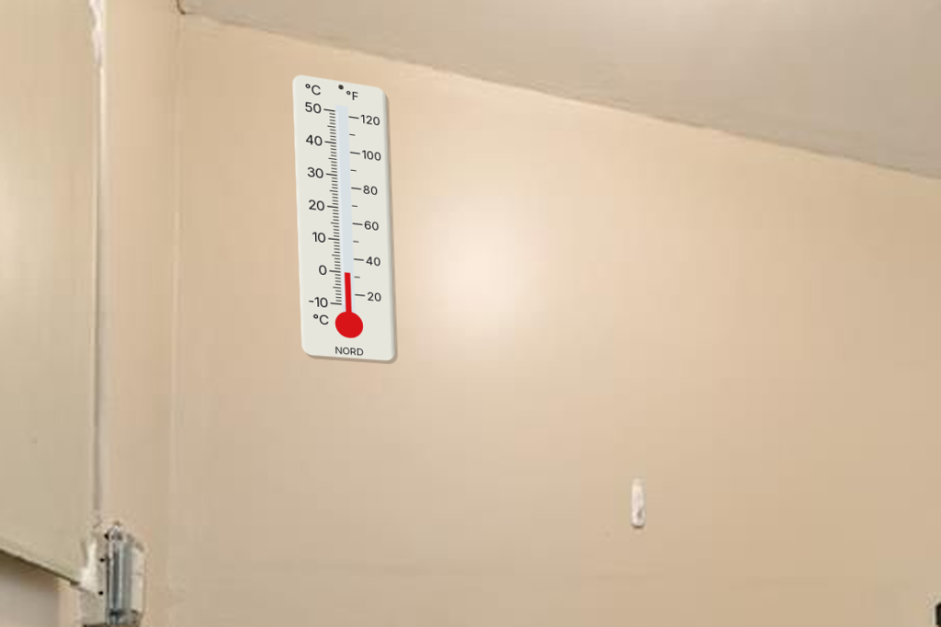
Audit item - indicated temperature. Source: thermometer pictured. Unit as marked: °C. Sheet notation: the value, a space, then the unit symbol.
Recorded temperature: 0 °C
